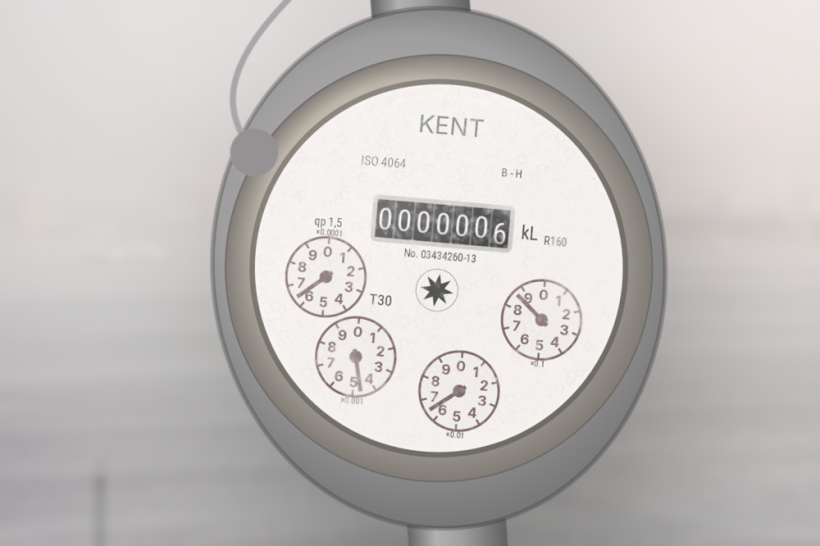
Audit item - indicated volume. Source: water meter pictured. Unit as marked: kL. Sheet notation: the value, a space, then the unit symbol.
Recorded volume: 5.8646 kL
